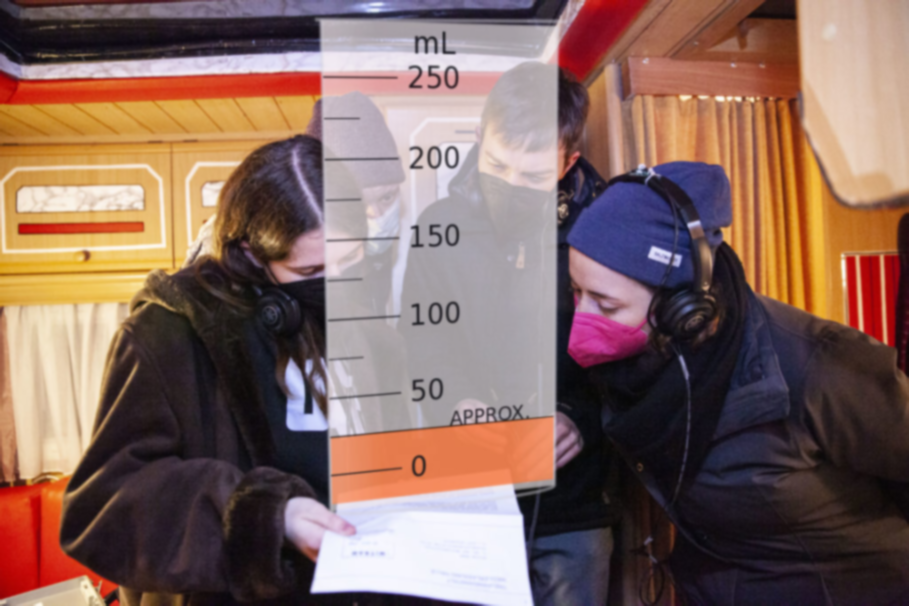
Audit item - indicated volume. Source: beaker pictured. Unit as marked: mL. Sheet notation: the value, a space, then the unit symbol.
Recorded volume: 25 mL
